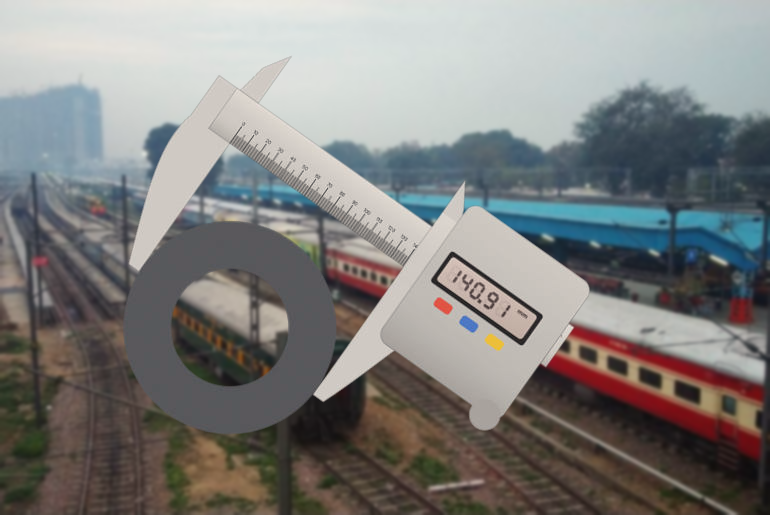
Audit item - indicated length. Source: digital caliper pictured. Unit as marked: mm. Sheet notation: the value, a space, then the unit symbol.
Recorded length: 140.91 mm
